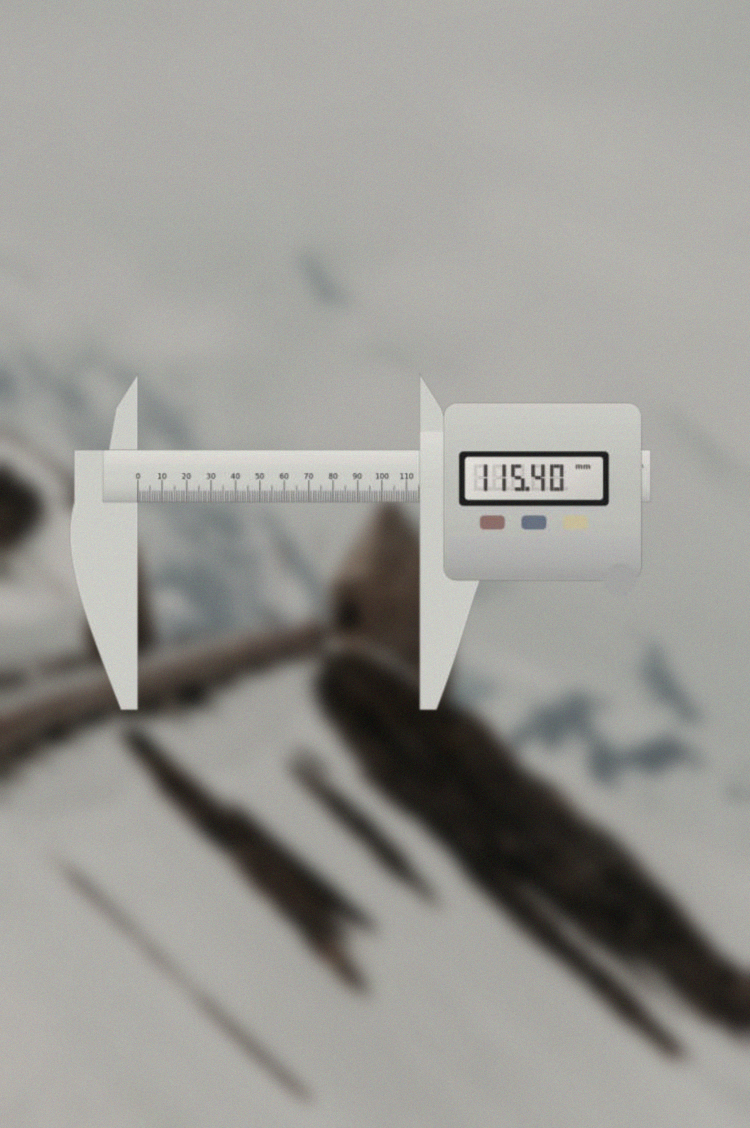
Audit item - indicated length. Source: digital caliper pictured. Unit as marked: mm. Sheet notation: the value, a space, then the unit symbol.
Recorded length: 115.40 mm
